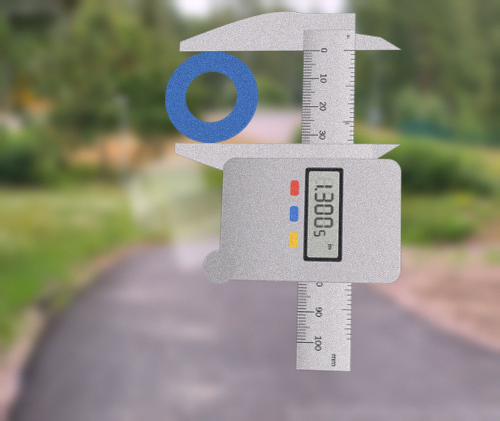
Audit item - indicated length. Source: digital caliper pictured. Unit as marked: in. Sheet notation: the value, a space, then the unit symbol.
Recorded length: 1.3005 in
